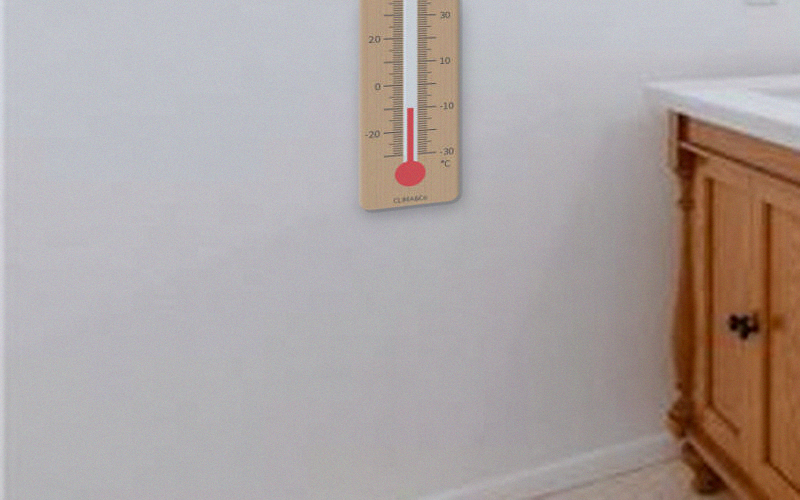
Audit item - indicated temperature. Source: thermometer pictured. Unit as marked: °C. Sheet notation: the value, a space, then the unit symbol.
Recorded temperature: -10 °C
